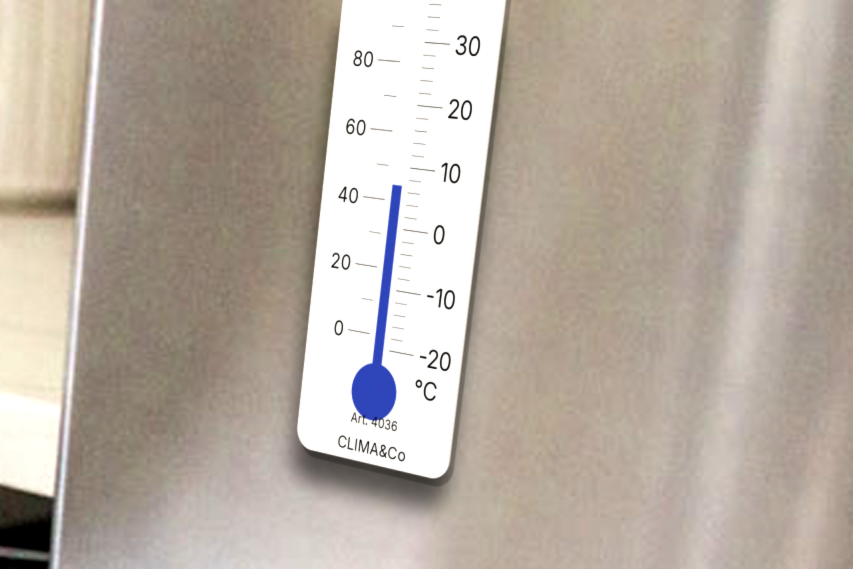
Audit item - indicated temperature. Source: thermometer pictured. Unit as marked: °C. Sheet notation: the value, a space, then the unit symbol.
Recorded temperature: 7 °C
